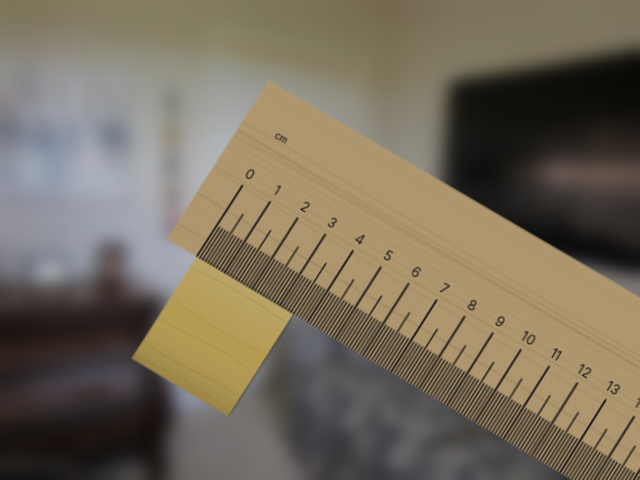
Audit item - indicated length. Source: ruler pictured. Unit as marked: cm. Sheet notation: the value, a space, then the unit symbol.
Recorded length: 3.5 cm
